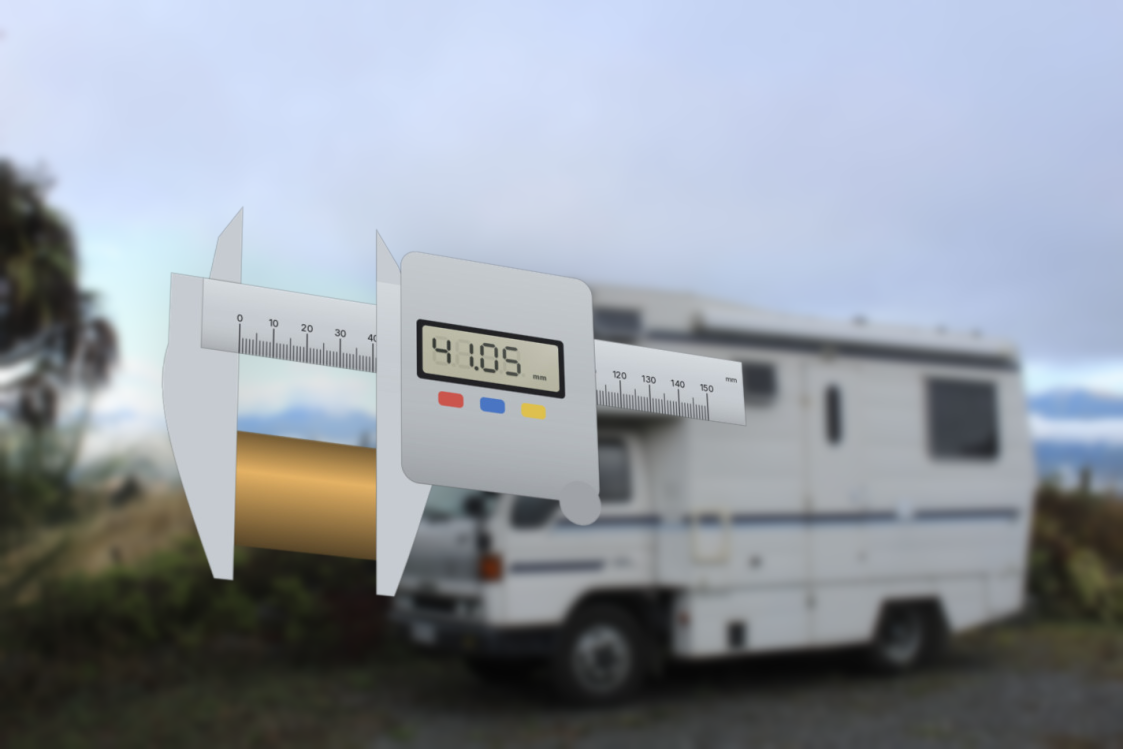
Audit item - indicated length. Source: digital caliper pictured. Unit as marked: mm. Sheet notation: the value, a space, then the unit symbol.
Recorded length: 41.05 mm
